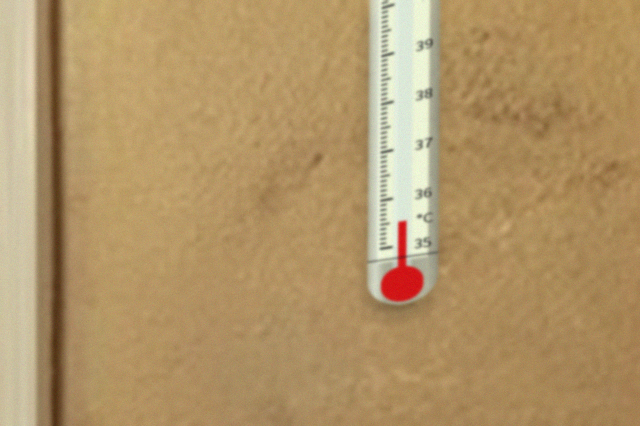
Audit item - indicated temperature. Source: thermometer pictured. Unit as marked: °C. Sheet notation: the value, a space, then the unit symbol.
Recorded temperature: 35.5 °C
